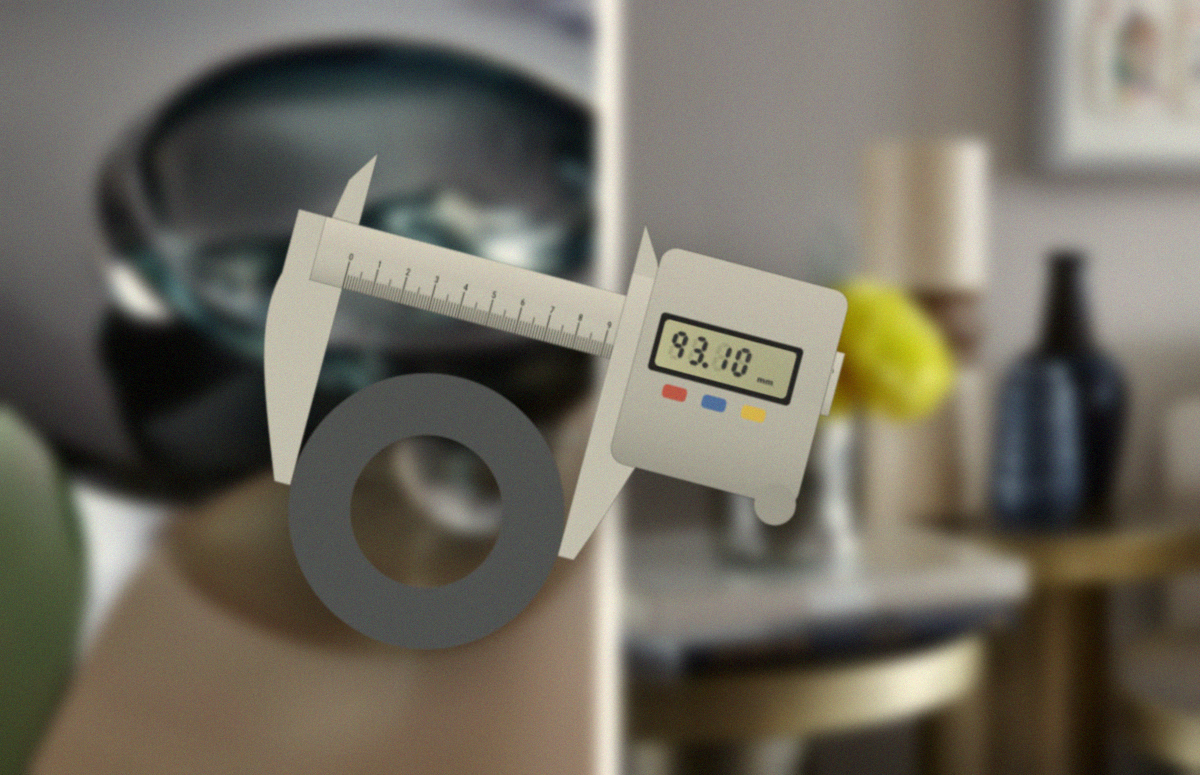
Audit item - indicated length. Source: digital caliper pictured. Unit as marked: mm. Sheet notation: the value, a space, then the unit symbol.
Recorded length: 93.10 mm
